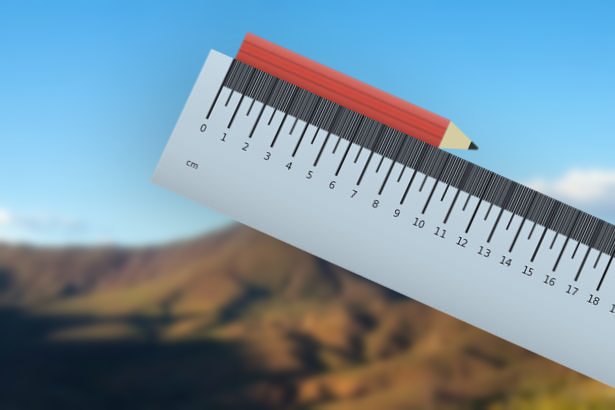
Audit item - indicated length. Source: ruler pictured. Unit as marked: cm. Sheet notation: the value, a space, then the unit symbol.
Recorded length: 11 cm
